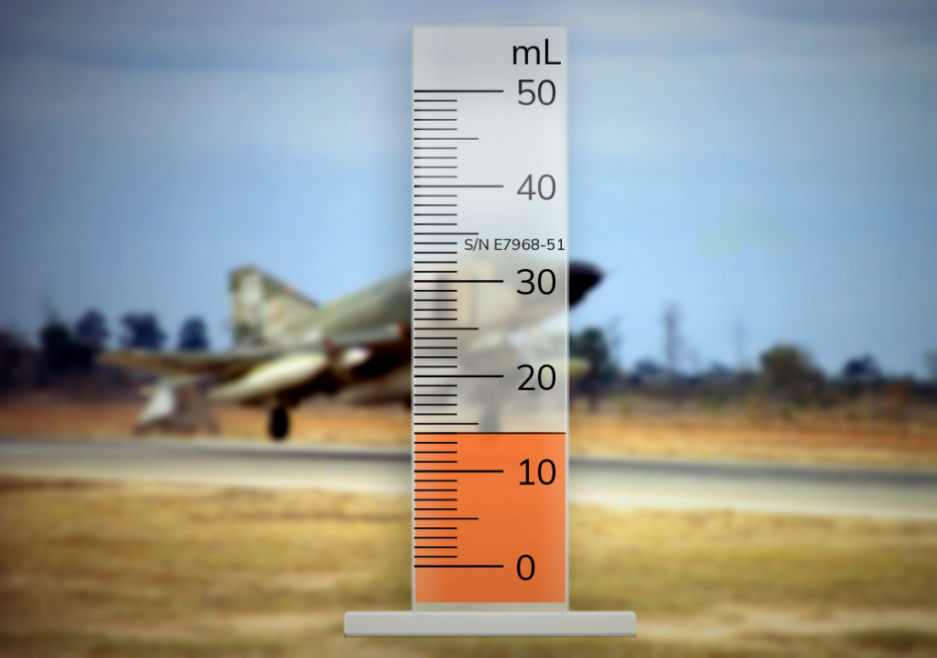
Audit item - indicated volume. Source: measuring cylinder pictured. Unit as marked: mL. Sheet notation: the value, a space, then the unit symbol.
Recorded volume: 14 mL
